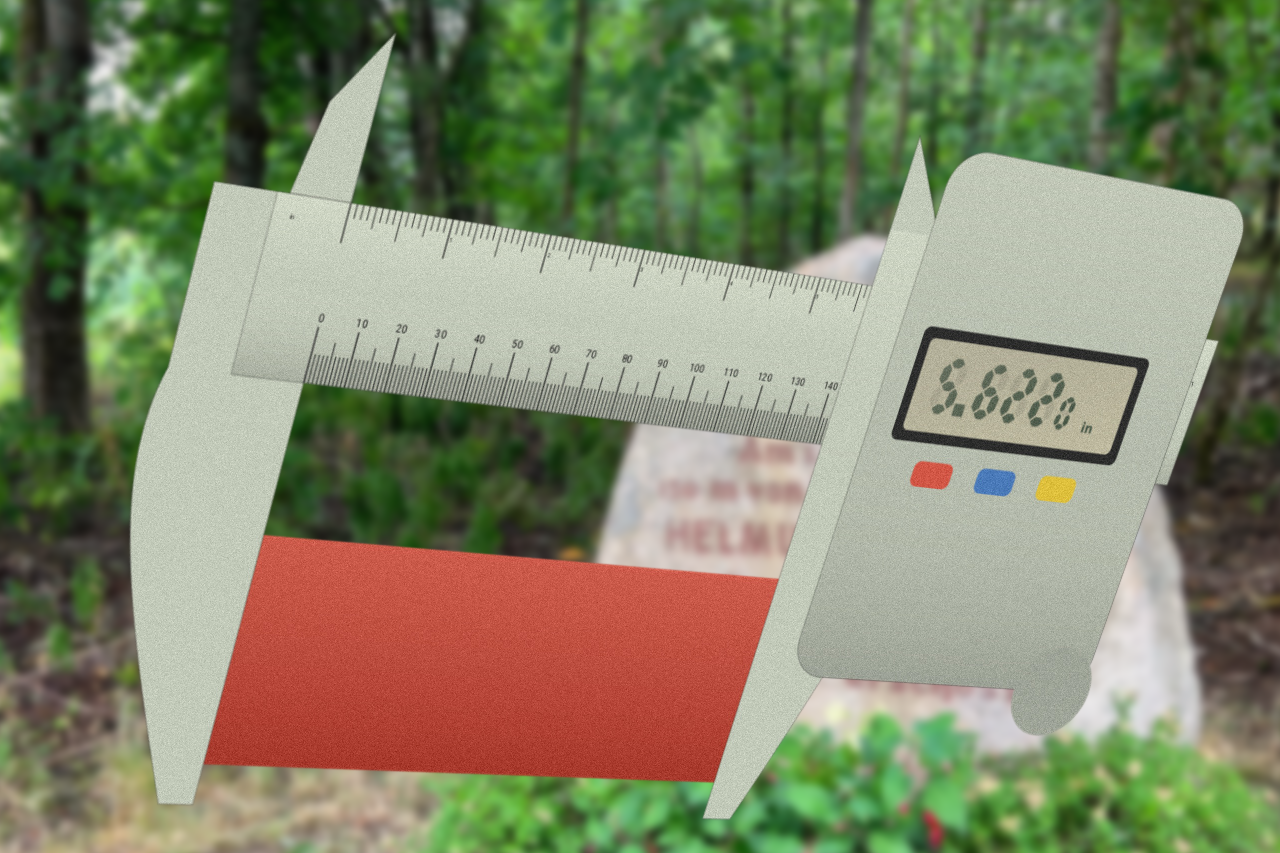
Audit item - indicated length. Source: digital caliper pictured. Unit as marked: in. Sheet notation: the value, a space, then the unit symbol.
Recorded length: 5.6220 in
